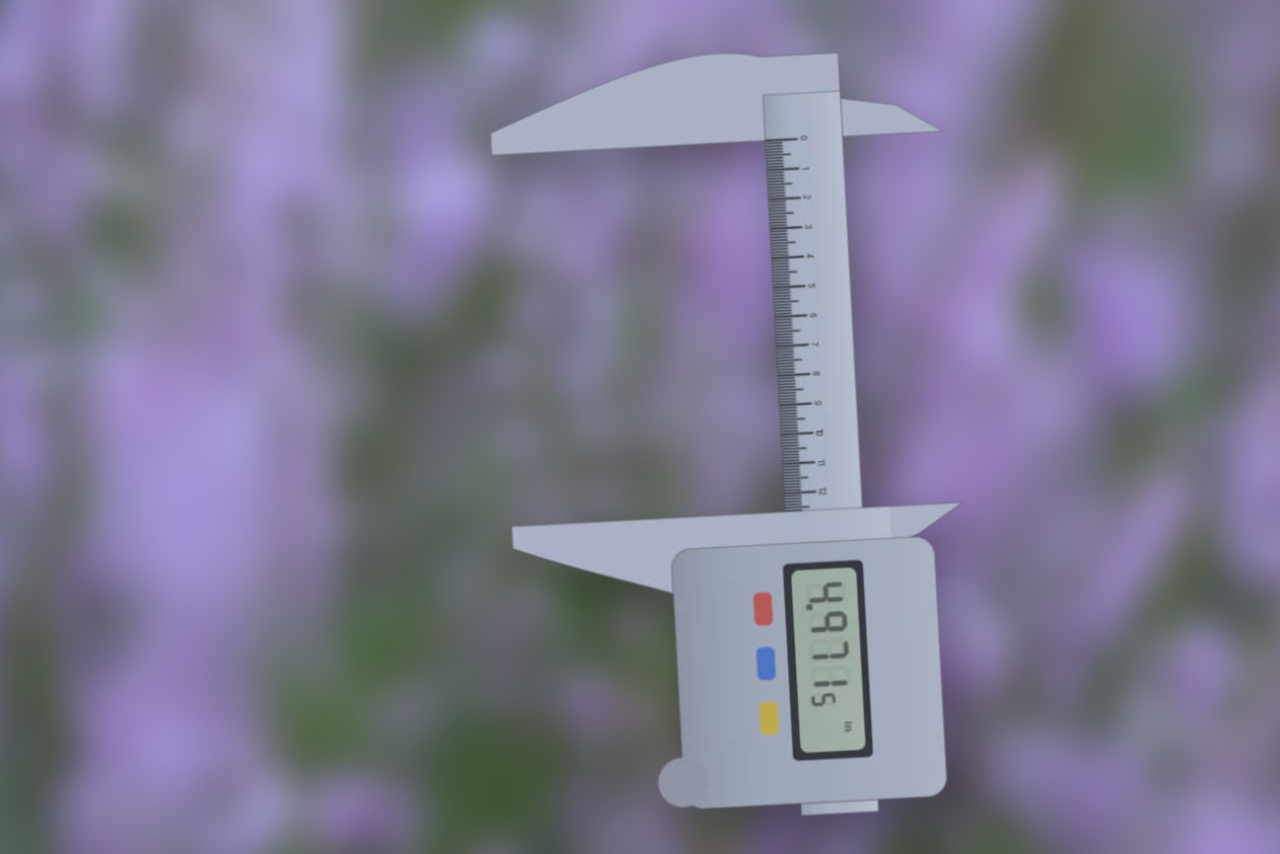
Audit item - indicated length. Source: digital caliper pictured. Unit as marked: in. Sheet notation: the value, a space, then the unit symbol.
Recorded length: 4.9715 in
